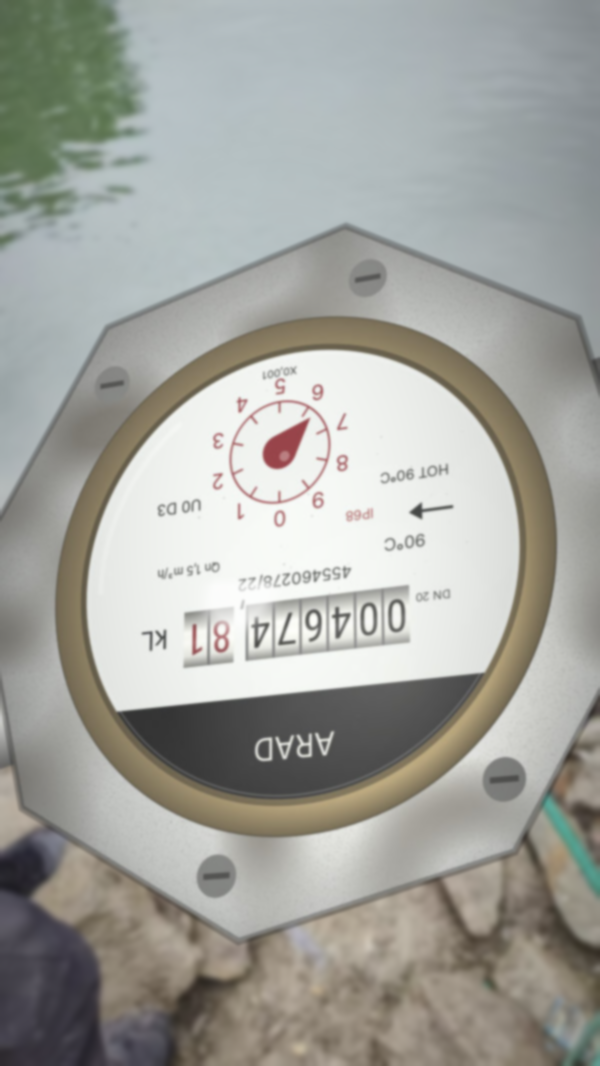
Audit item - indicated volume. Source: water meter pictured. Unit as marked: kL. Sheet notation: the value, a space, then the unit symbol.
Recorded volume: 4674.816 kL
